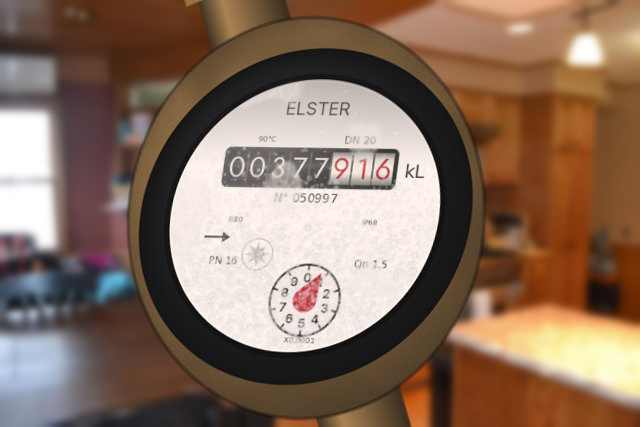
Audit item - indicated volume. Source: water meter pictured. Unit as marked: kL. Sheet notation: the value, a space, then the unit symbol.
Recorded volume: 377.9160 kL
